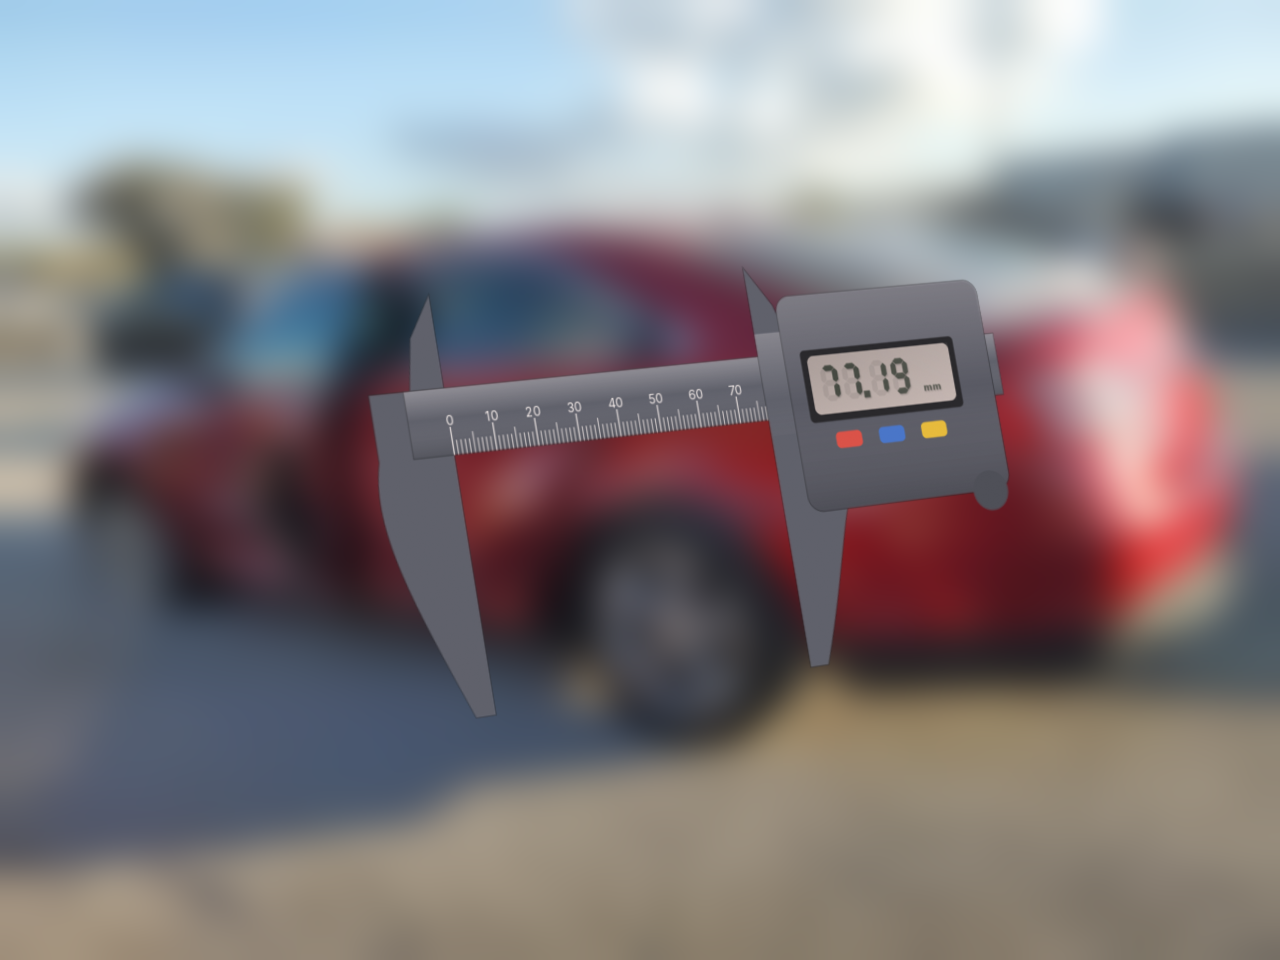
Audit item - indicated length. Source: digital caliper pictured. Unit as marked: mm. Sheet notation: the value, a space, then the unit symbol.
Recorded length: 77.19 mm
